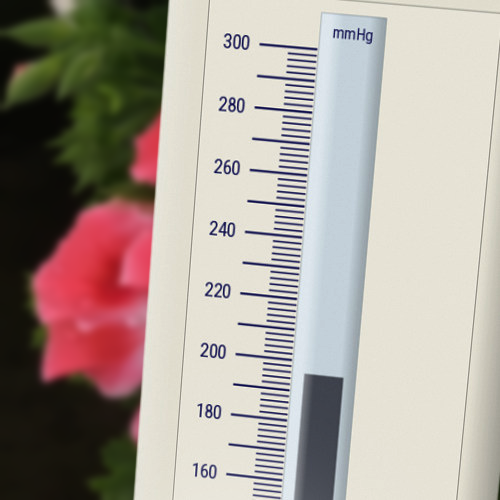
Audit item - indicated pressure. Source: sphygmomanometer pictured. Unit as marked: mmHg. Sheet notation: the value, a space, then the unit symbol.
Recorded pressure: 196 mmHg
